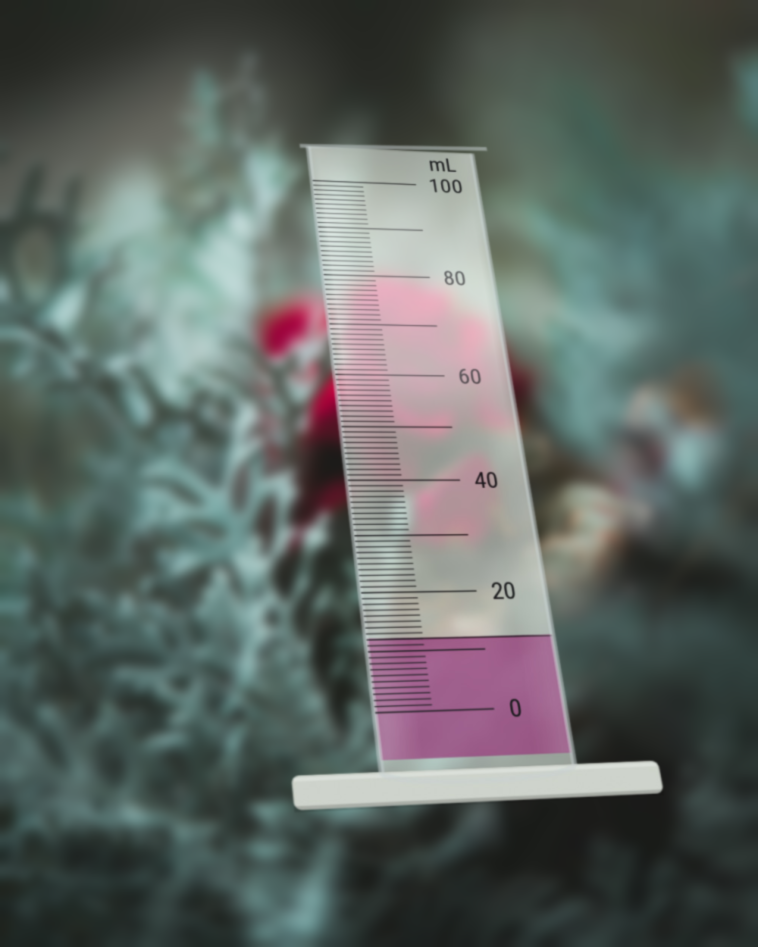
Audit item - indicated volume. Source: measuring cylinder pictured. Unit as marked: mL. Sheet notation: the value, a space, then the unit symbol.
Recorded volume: 12 mL
